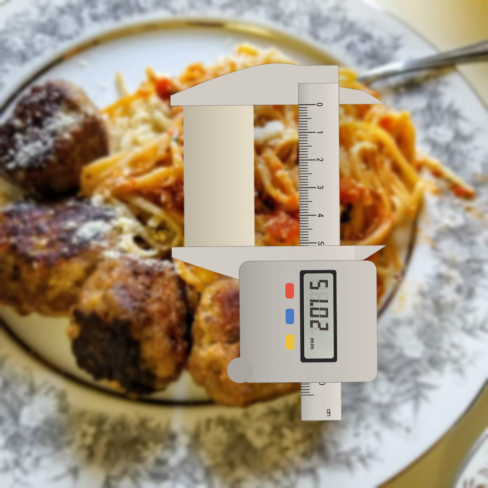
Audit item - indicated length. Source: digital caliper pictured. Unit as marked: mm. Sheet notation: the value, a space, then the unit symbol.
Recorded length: 51.02 mm
